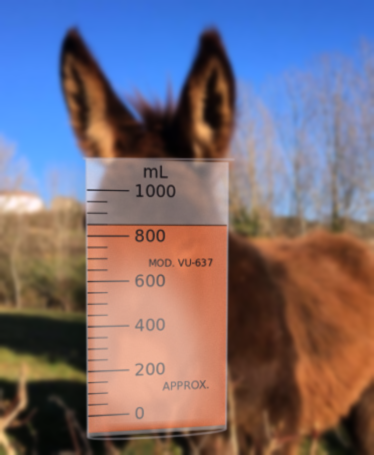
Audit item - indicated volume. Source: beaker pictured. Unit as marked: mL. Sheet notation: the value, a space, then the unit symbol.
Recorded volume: 850 mL
